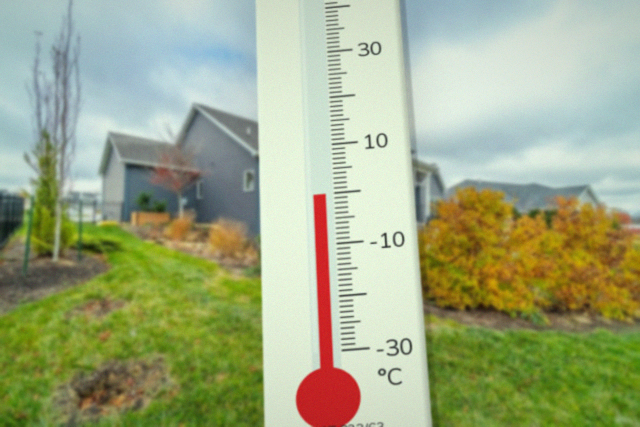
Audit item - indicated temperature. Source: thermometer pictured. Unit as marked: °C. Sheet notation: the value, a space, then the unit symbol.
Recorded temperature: 0 °C
